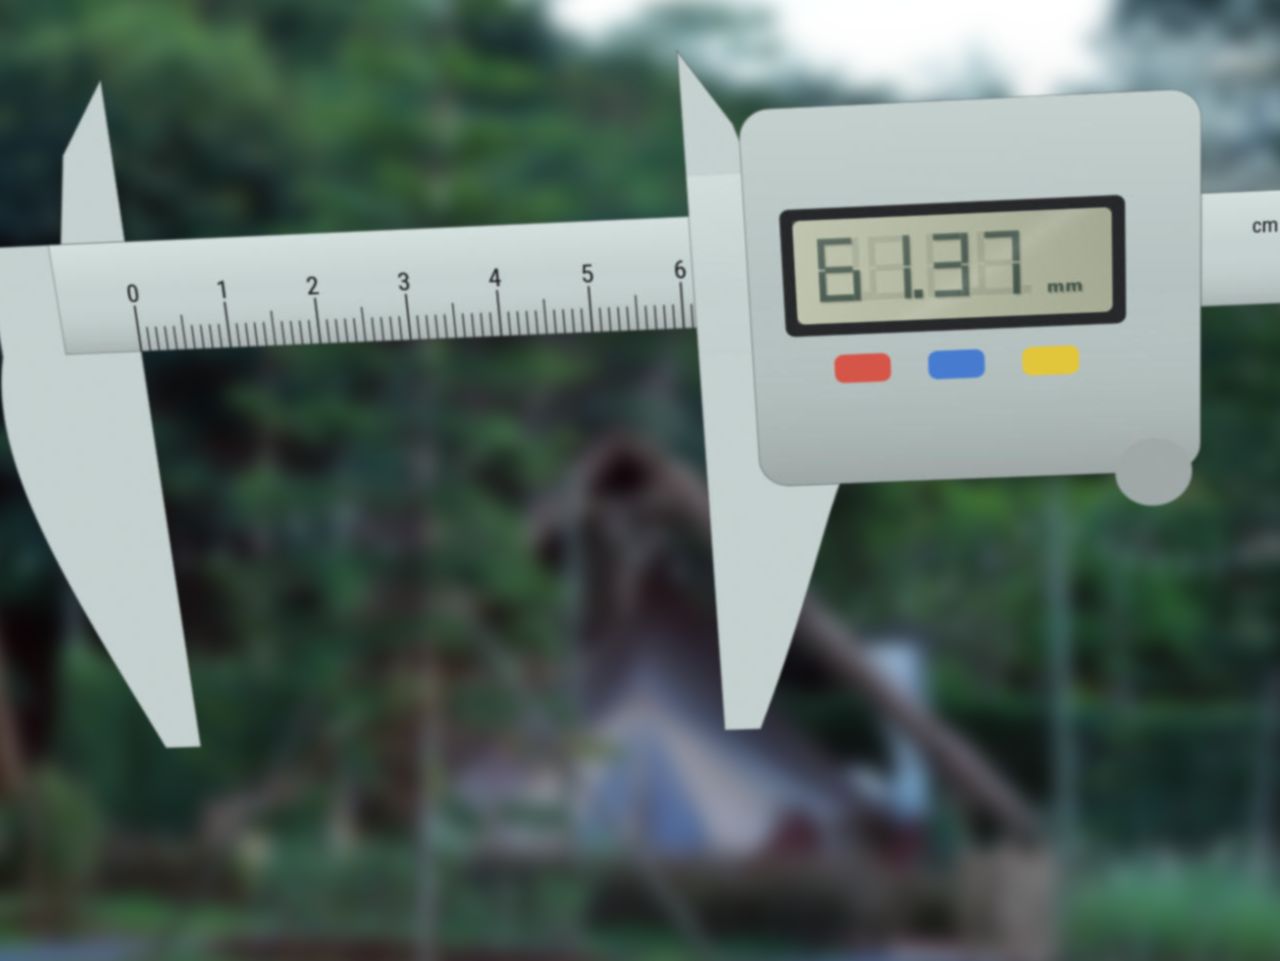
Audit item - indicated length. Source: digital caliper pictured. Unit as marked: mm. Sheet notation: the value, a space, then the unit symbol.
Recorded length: 61.37 mm
